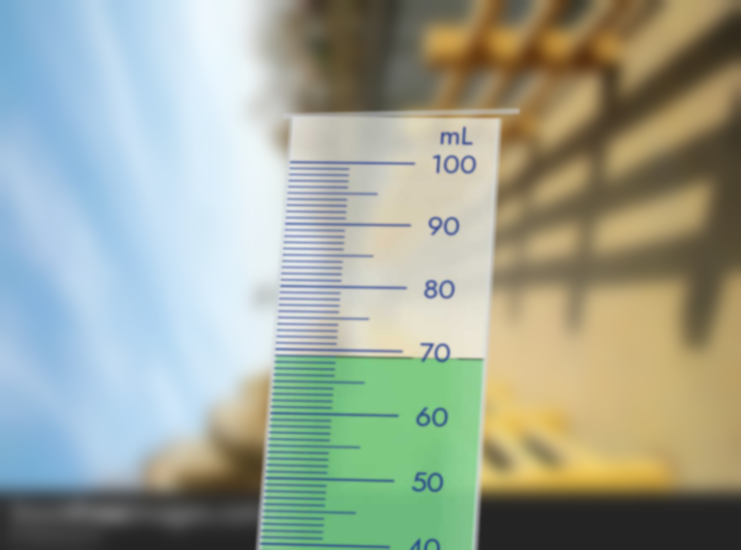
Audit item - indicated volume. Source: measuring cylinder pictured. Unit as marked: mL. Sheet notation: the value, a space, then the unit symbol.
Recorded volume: 69 mL
